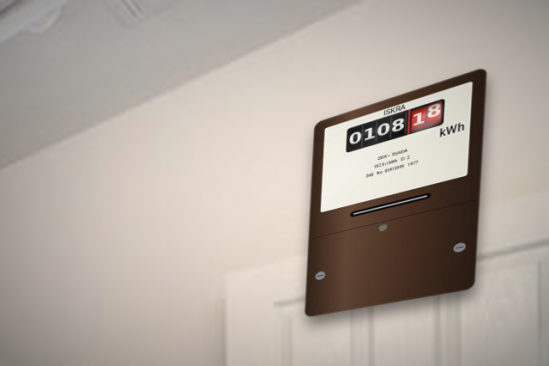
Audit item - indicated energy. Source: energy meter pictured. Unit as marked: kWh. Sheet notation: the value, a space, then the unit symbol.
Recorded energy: 108.18 kWh
